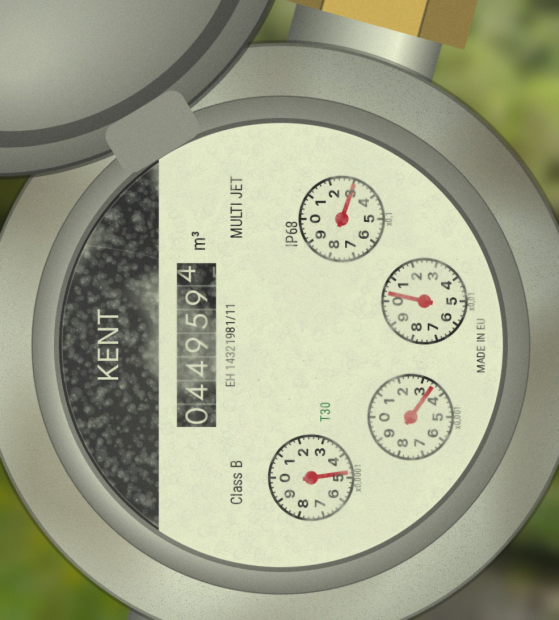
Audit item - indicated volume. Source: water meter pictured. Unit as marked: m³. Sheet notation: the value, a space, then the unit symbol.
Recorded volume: 449594.3034 m³
